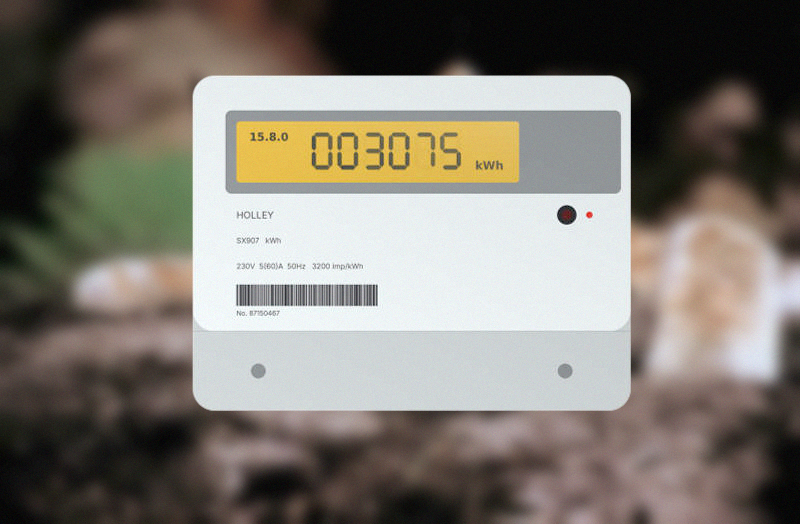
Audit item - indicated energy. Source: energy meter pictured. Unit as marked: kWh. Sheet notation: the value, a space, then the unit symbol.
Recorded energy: 3075 kWh
